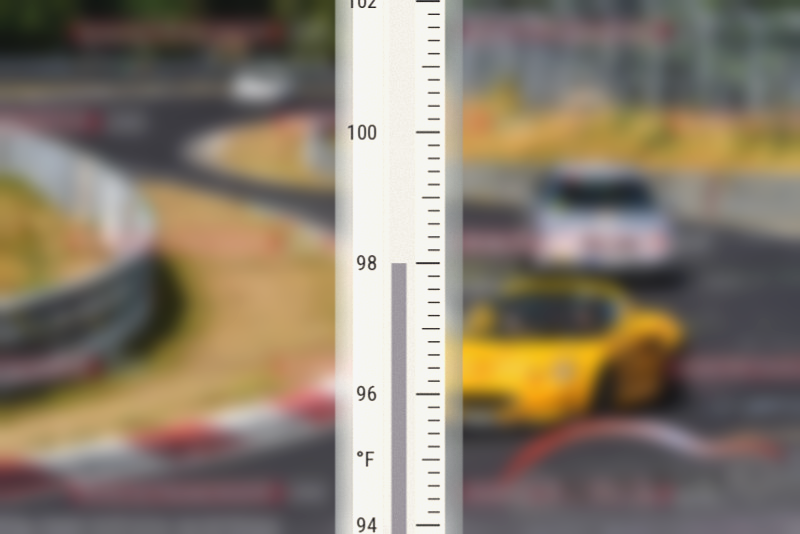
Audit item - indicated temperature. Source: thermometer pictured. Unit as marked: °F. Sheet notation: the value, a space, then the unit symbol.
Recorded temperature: 98 °F
